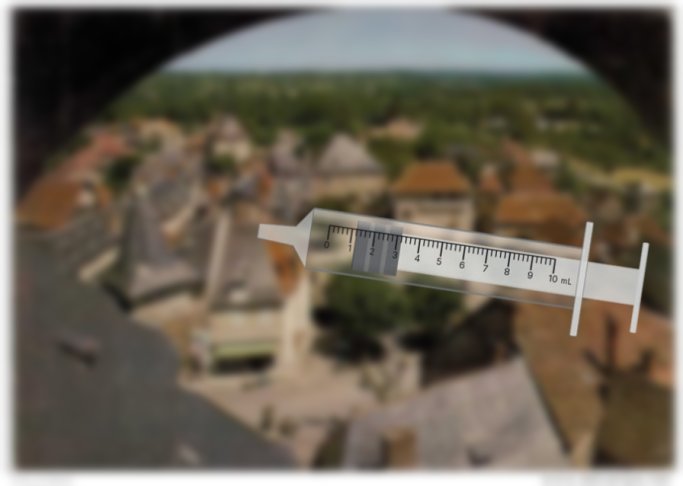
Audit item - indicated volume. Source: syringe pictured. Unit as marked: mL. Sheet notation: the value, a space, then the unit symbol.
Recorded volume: 1.2 mL
